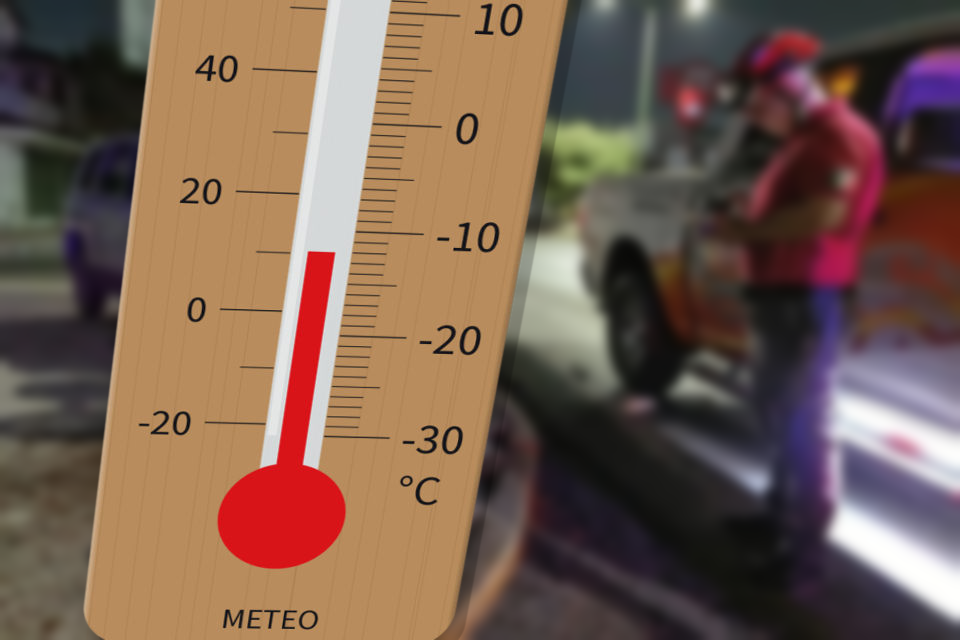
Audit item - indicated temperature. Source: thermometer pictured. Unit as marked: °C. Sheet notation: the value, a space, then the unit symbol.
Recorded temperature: -12 °C
